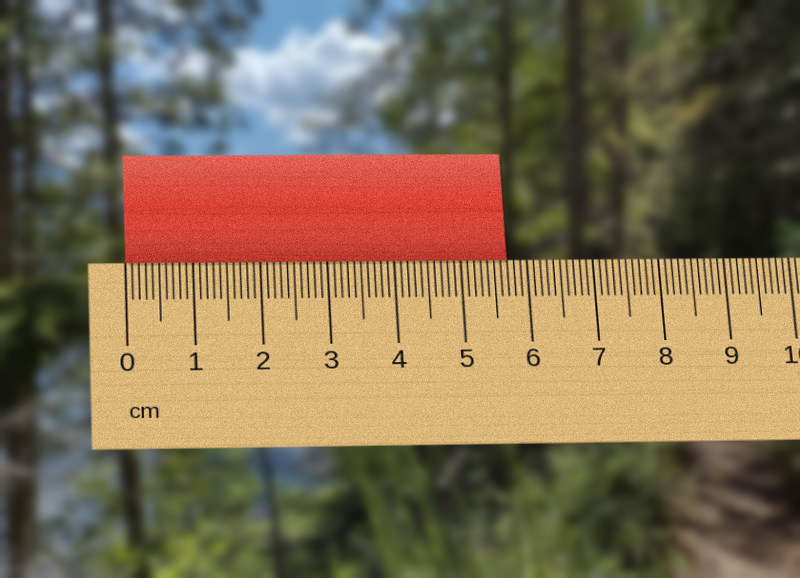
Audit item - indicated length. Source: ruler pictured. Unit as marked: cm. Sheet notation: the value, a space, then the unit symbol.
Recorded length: 5.7 cm
